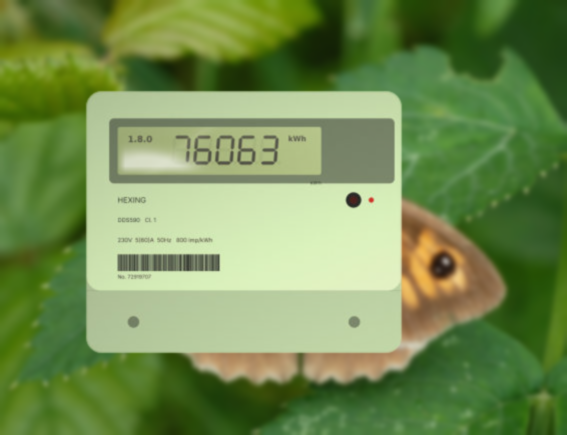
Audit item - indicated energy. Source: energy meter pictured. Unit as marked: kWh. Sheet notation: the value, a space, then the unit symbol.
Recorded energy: 76063 kWh
